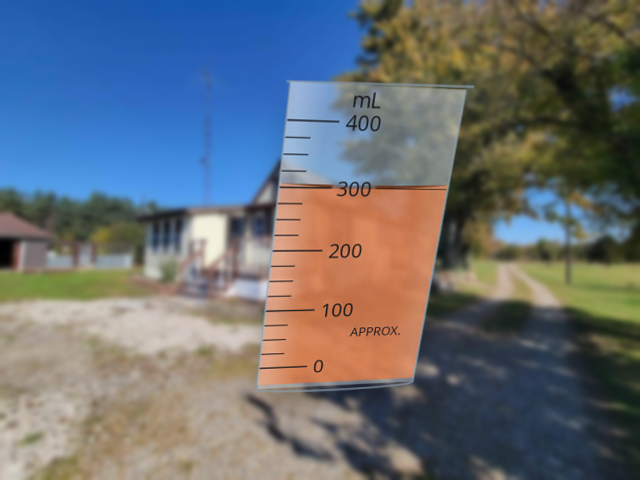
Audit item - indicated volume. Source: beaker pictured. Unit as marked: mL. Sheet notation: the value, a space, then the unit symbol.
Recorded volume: 300 mL
